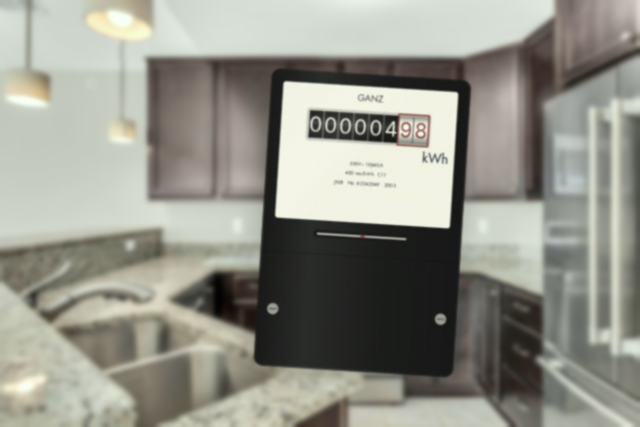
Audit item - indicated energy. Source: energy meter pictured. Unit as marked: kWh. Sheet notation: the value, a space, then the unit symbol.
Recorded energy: 4.98 kWh
